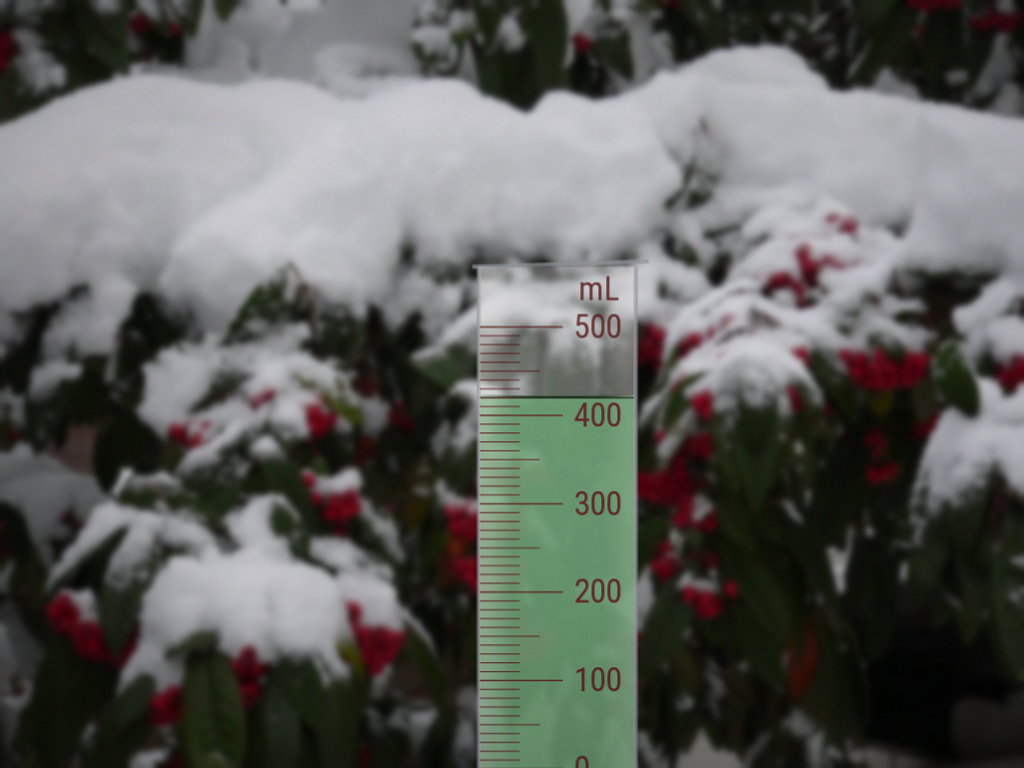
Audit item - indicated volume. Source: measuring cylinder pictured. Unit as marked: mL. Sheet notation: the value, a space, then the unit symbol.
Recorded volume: 420 mL
